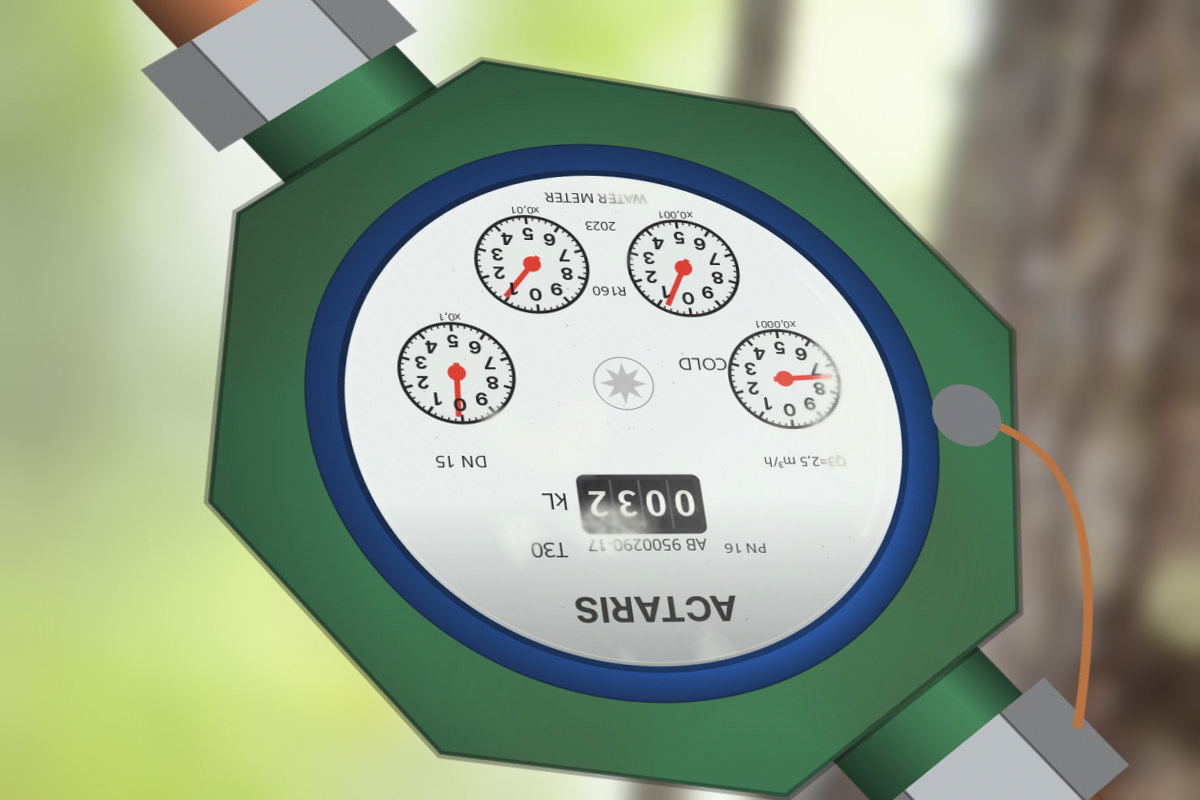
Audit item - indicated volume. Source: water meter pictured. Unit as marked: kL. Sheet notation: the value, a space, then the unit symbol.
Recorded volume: 32.0107 kL
